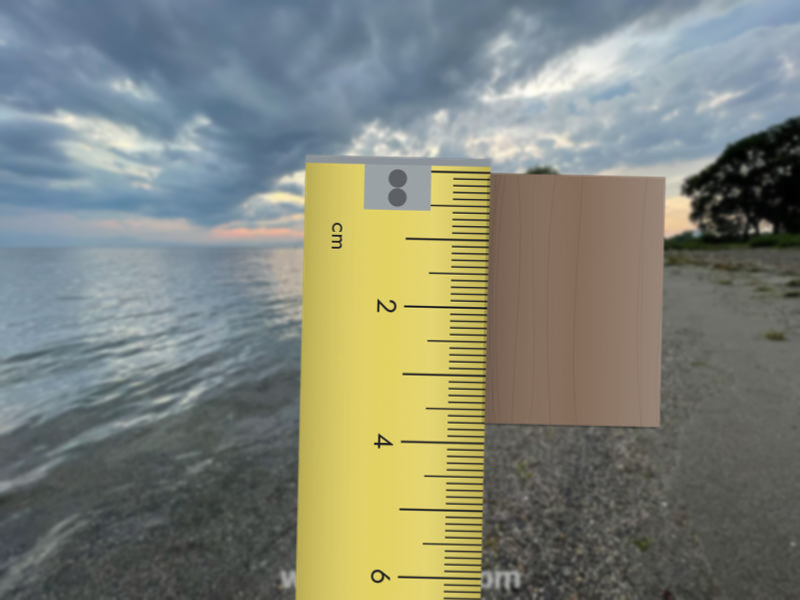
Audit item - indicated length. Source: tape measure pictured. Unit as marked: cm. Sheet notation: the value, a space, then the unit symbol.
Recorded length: 3.7 cm
